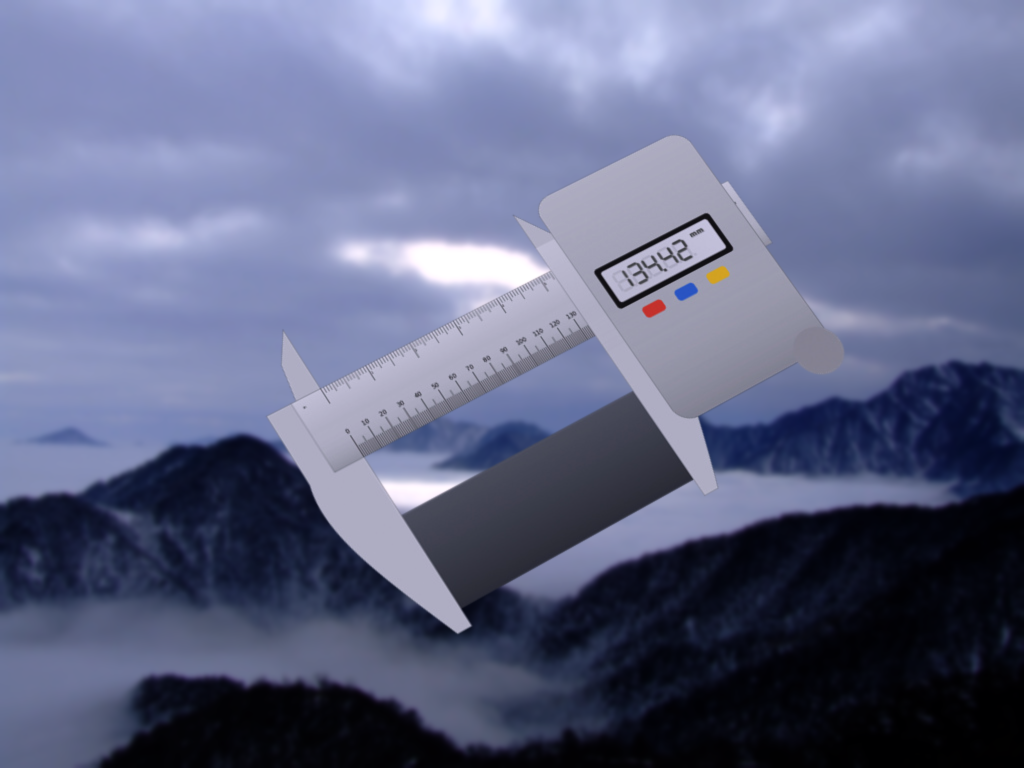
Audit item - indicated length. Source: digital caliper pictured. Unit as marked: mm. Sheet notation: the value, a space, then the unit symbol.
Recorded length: 134.42 mm
